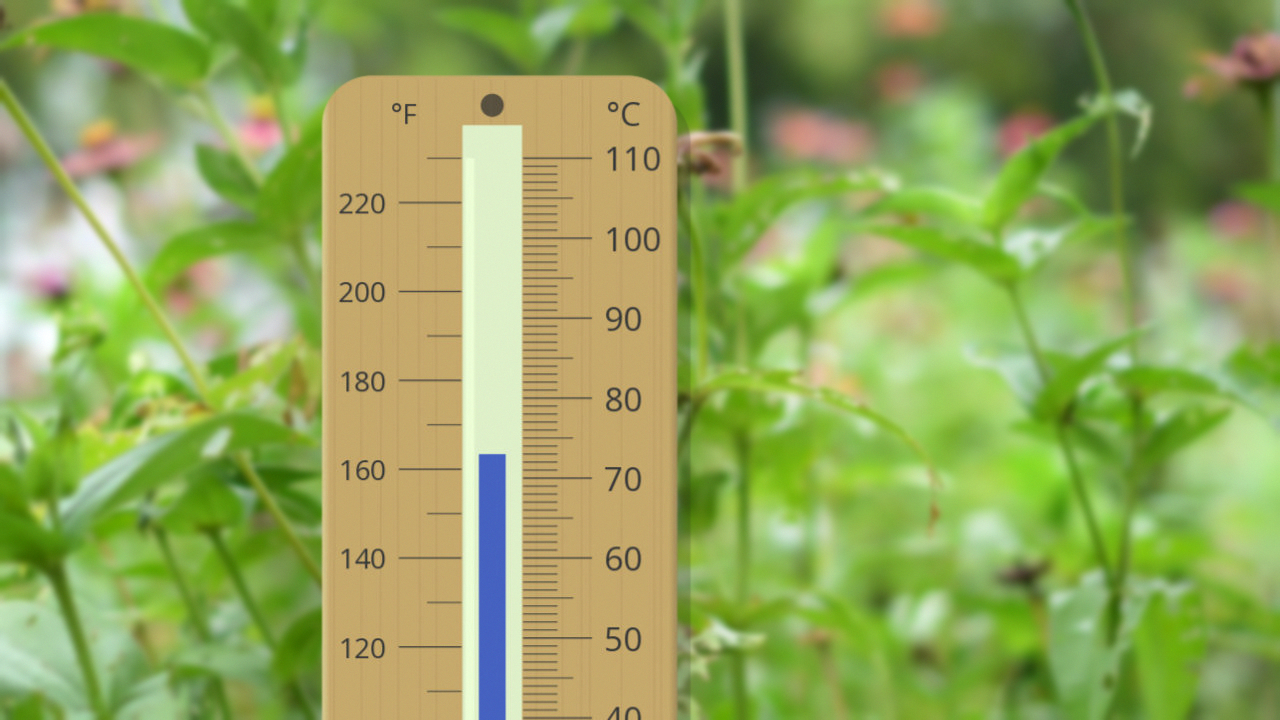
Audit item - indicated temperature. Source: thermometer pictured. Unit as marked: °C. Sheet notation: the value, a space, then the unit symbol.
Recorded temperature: 73 °C
